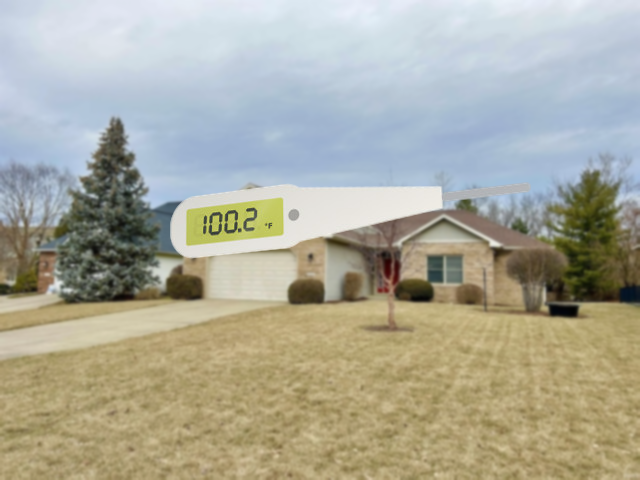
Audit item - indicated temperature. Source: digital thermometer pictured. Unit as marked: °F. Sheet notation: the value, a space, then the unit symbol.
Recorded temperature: 100.2 °F
